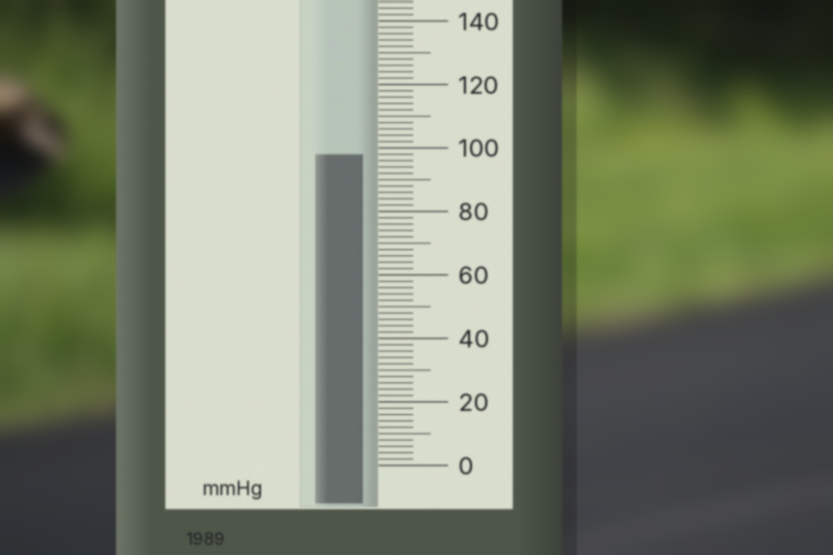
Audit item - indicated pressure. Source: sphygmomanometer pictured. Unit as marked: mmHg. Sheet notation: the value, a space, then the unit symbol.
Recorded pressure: 98 mmHg
